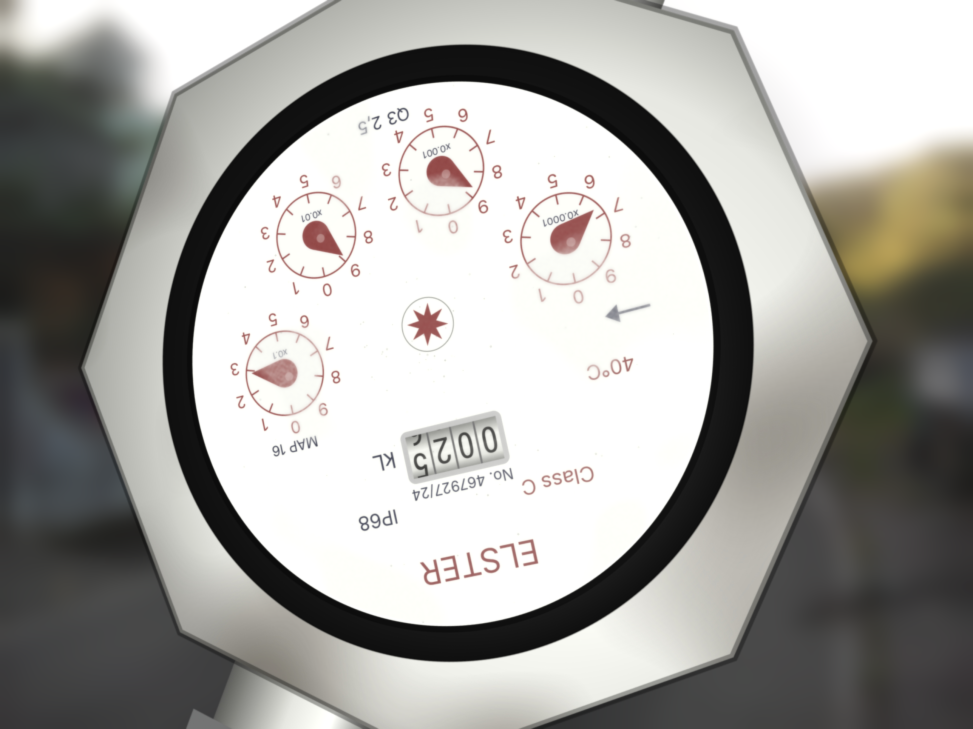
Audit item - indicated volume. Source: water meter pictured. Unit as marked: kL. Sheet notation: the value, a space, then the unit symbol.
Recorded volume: 25.2886 kL
